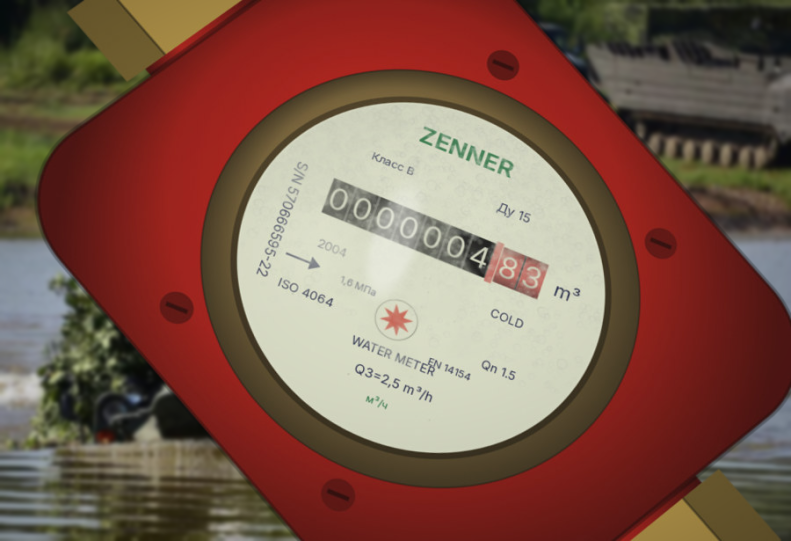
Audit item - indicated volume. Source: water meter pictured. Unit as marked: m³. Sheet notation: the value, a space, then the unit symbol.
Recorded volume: 4.83 m³
